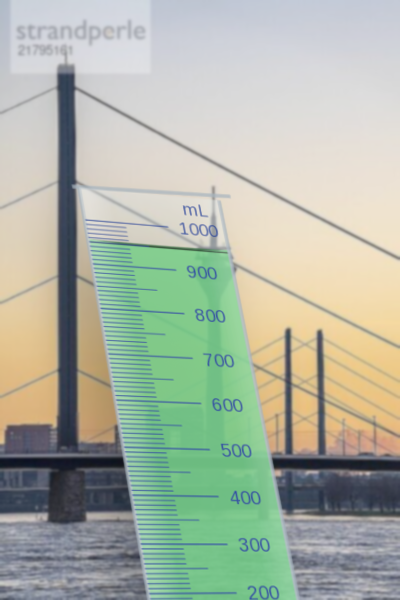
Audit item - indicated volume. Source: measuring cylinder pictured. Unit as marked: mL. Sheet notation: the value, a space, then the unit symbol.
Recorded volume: 950 mL
